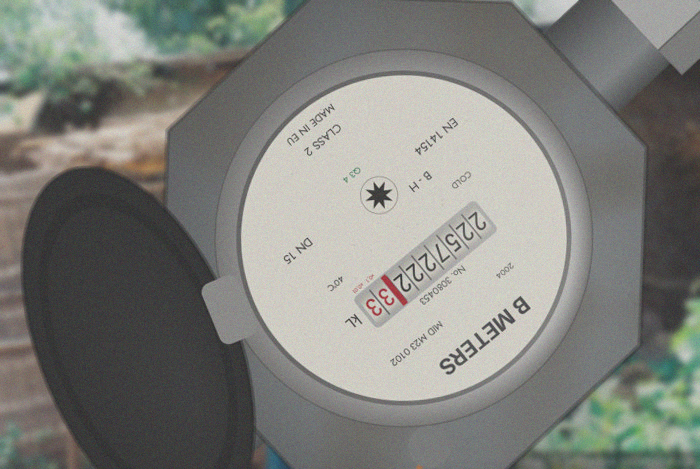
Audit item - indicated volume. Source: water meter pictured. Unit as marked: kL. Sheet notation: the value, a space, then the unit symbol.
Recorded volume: 2257222.33 kL
